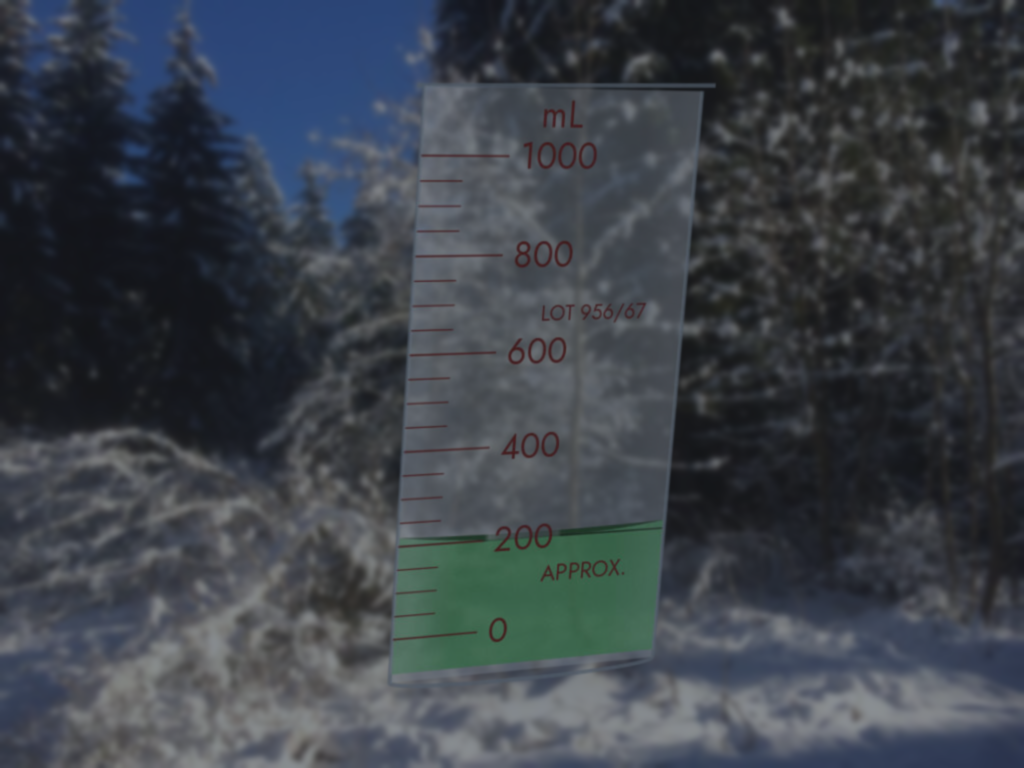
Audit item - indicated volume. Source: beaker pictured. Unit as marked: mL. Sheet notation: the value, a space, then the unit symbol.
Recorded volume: 200 mL
